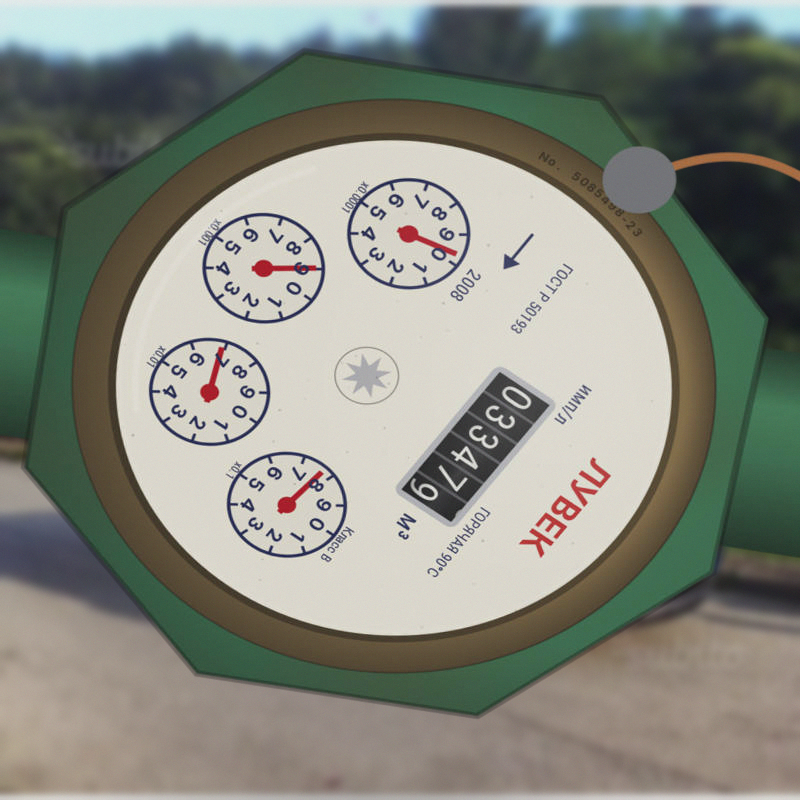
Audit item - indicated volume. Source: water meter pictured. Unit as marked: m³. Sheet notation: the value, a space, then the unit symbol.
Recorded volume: 33478.7689 m³
